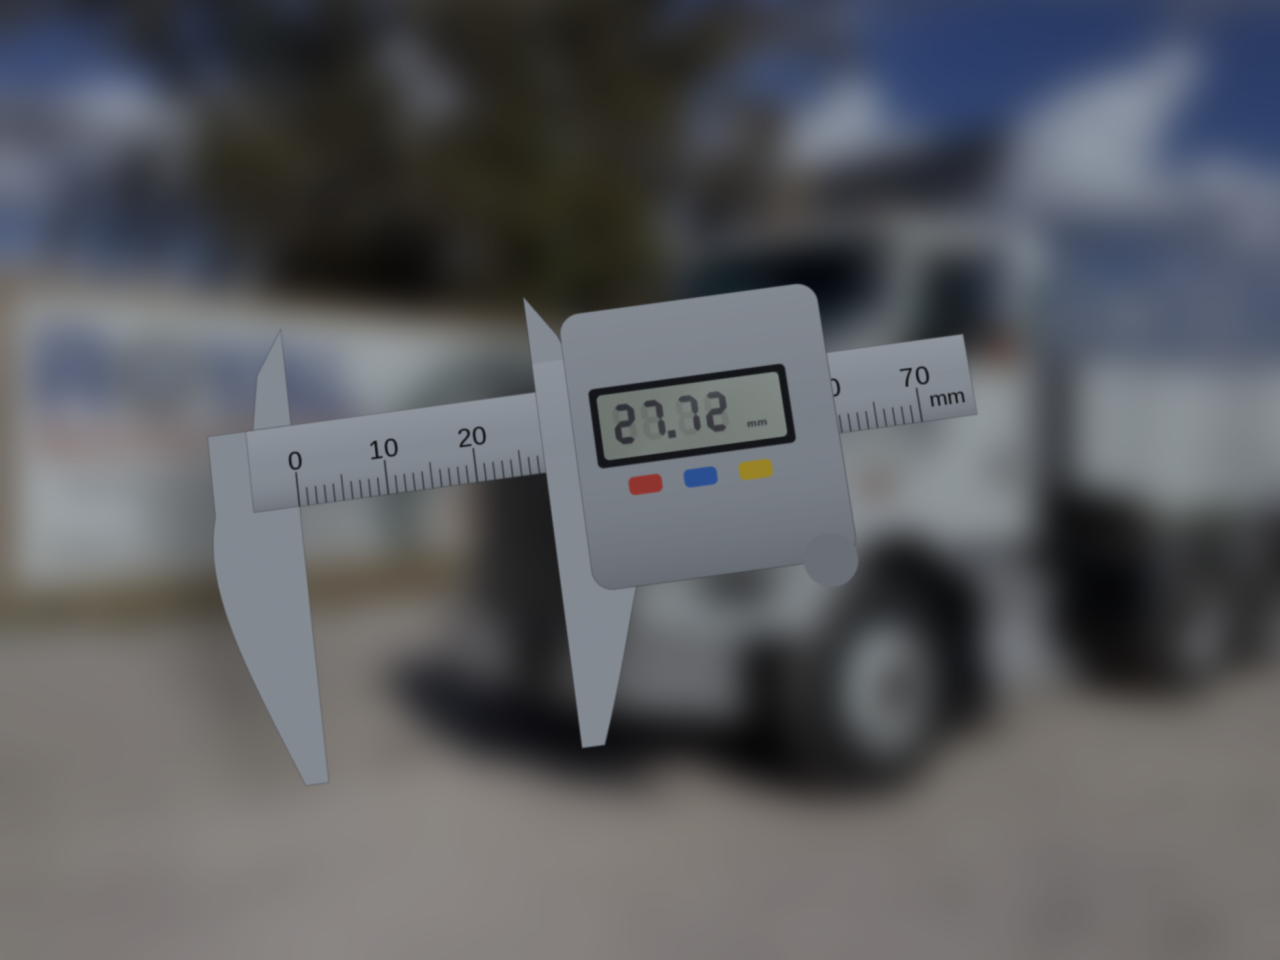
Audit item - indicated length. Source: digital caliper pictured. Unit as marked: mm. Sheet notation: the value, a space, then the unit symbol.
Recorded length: 27.72 mm
